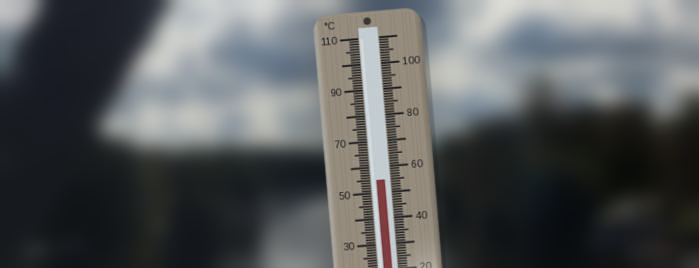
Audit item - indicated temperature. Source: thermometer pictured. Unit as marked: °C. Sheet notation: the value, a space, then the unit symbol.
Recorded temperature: 55 °C
